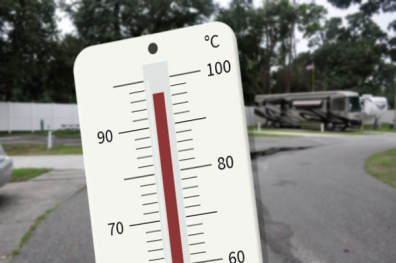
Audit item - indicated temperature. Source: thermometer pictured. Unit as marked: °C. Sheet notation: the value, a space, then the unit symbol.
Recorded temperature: 97 °C
